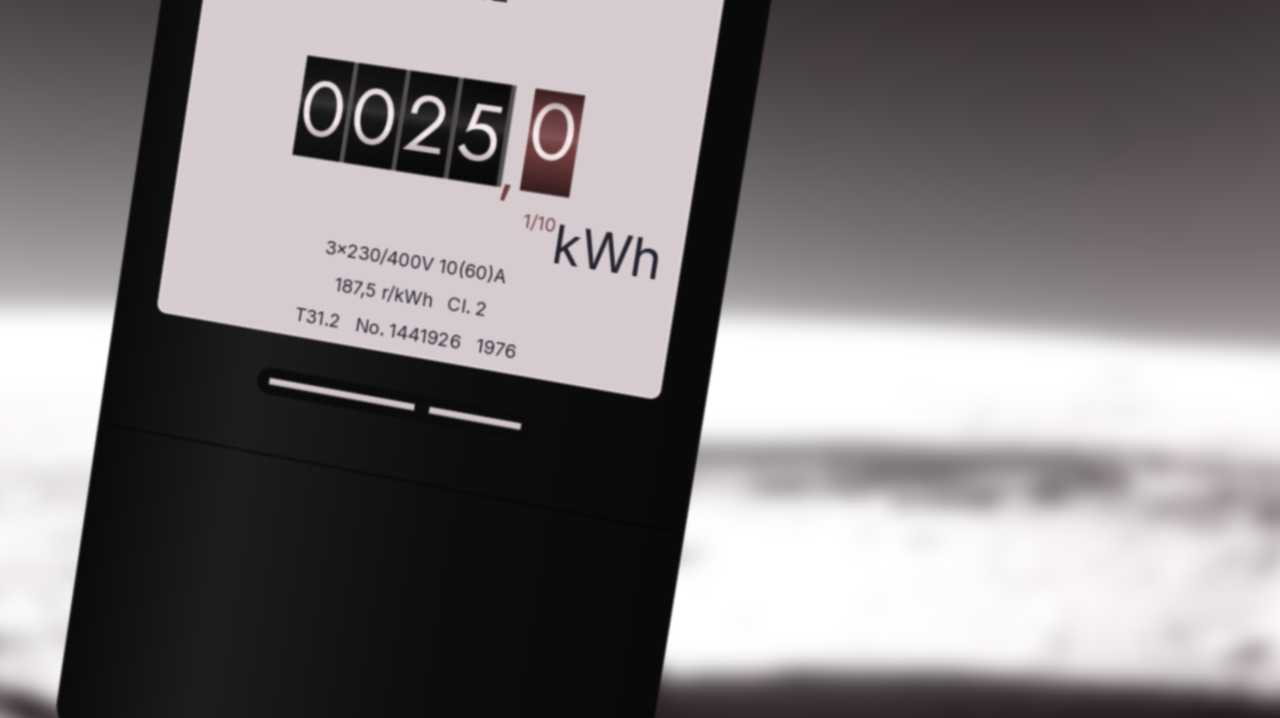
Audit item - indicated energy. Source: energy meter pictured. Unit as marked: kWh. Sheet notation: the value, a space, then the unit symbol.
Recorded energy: 25.0 kWh
